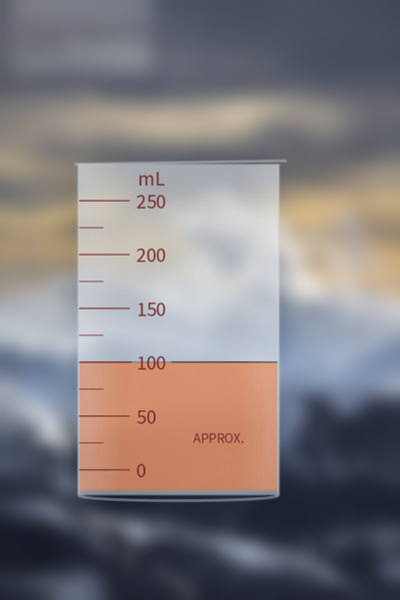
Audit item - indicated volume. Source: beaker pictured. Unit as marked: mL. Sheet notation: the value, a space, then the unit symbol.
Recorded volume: 100 mL
